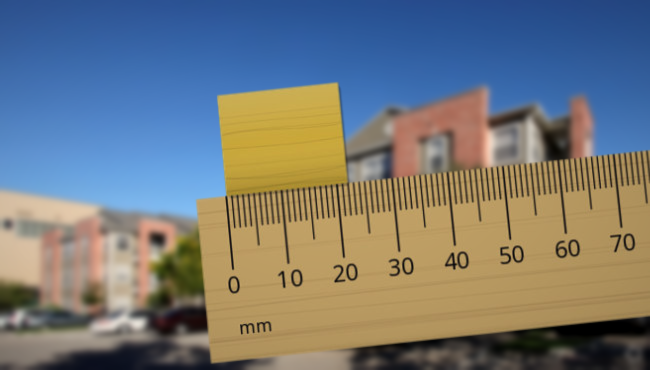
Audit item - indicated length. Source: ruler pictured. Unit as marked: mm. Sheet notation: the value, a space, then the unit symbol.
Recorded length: 22 mm
